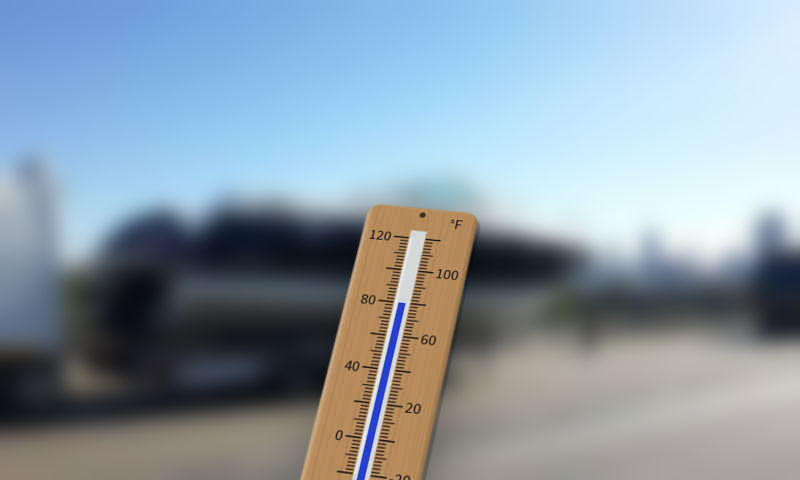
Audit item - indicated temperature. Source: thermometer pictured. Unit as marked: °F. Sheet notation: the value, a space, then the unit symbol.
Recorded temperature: 80 °F
